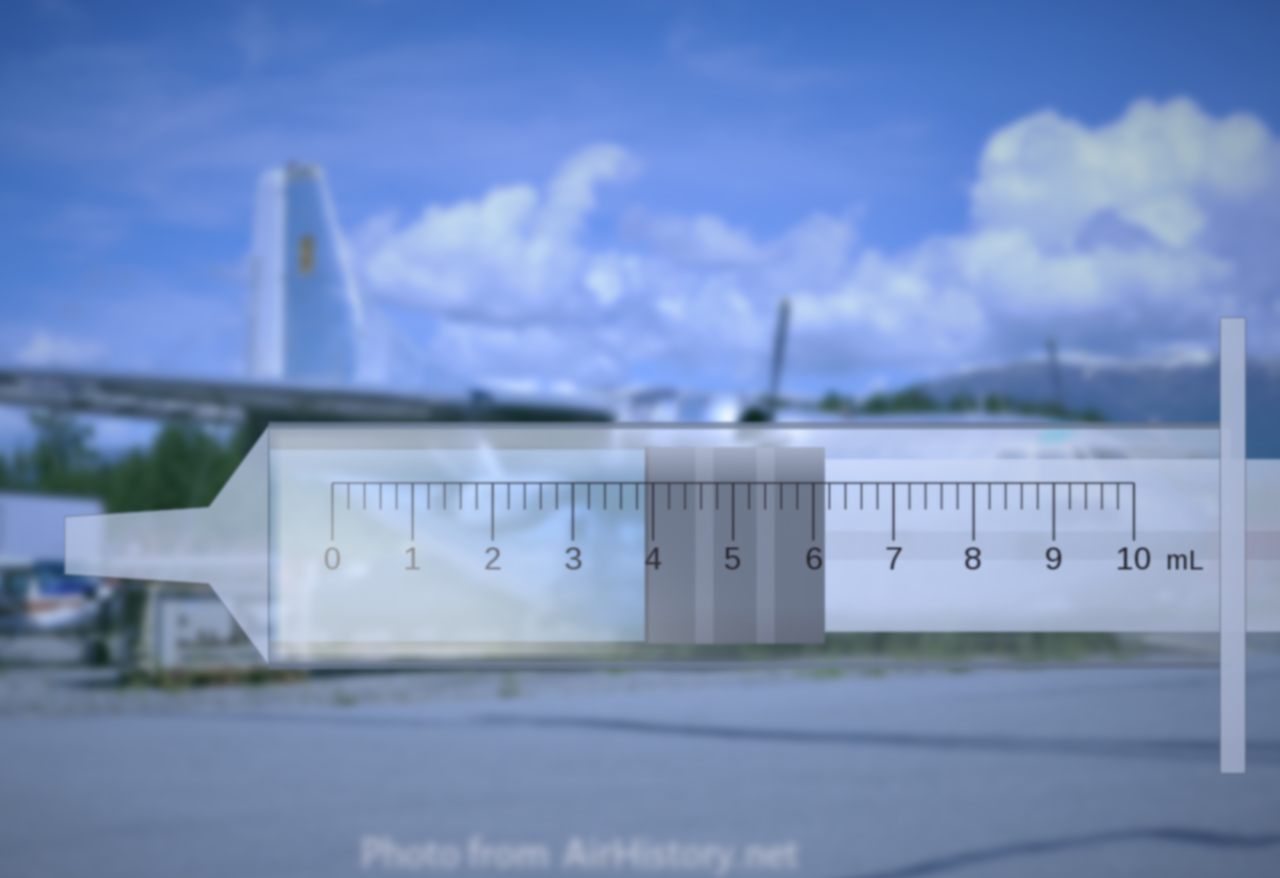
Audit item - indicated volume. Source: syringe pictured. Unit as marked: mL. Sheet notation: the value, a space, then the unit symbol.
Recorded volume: 3.9 mL
